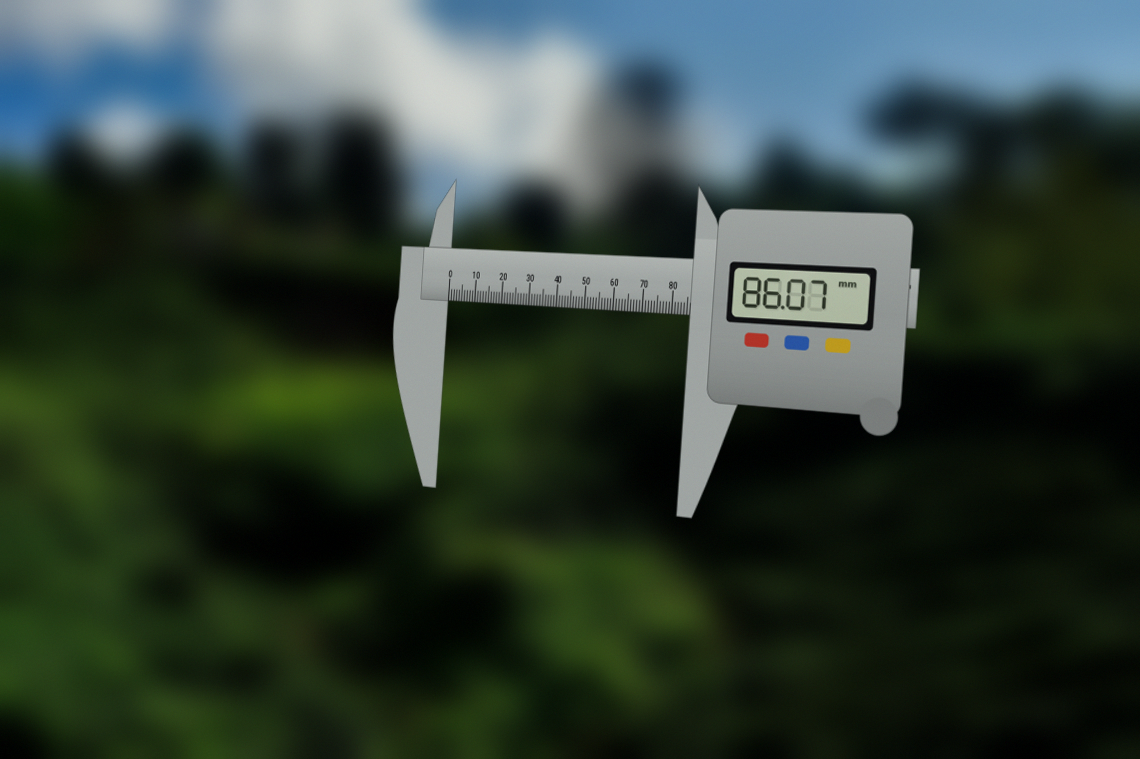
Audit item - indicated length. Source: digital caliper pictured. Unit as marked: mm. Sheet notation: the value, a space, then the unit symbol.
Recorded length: 86.07 mm
